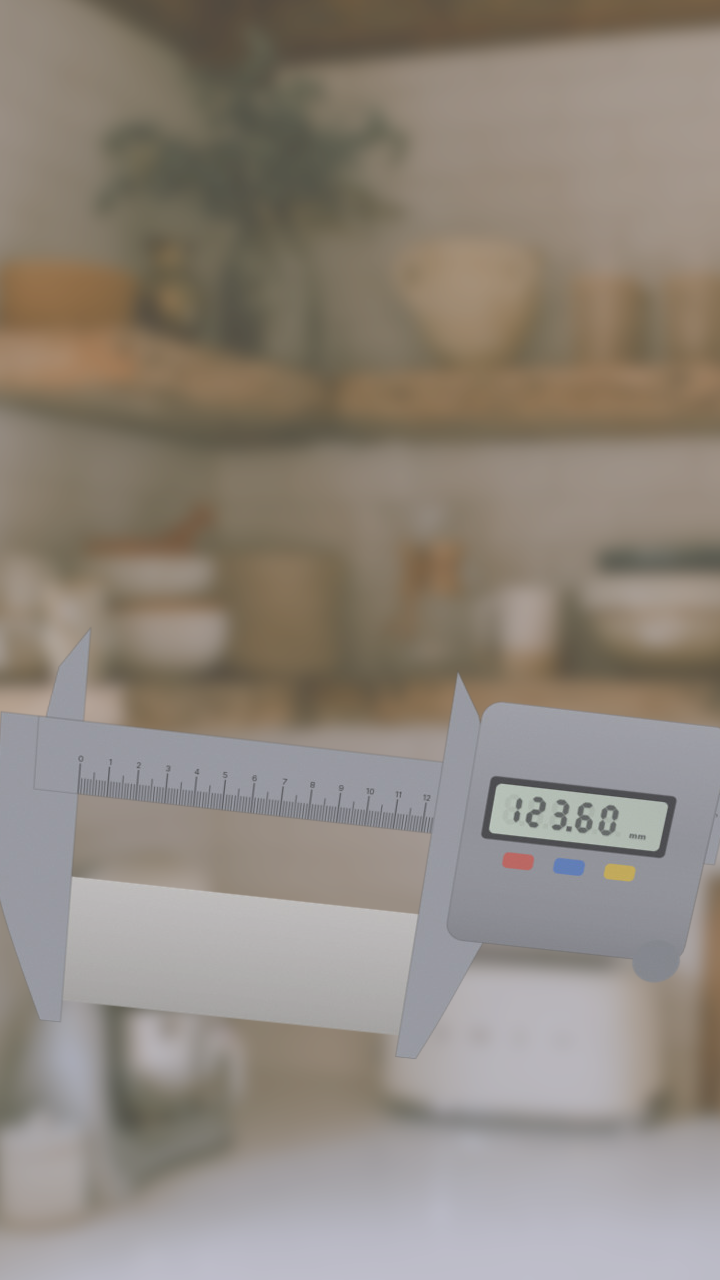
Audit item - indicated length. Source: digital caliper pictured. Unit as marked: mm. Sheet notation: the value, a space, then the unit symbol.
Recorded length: 123.60 mm
